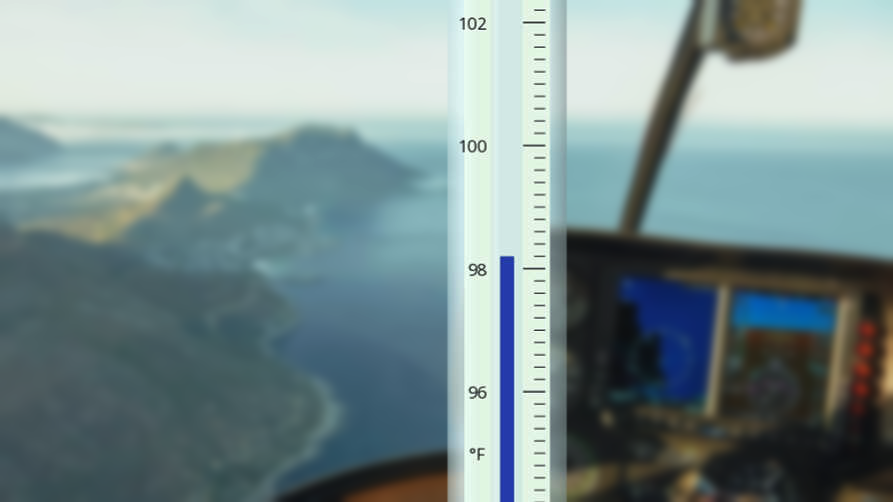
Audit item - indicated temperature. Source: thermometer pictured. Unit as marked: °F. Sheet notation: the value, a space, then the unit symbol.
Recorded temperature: 98.2 °F
